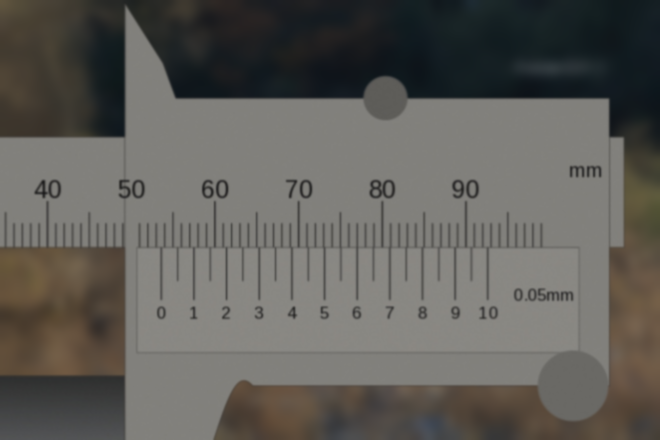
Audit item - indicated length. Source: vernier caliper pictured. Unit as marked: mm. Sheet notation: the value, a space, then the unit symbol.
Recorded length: 53.6 mm
